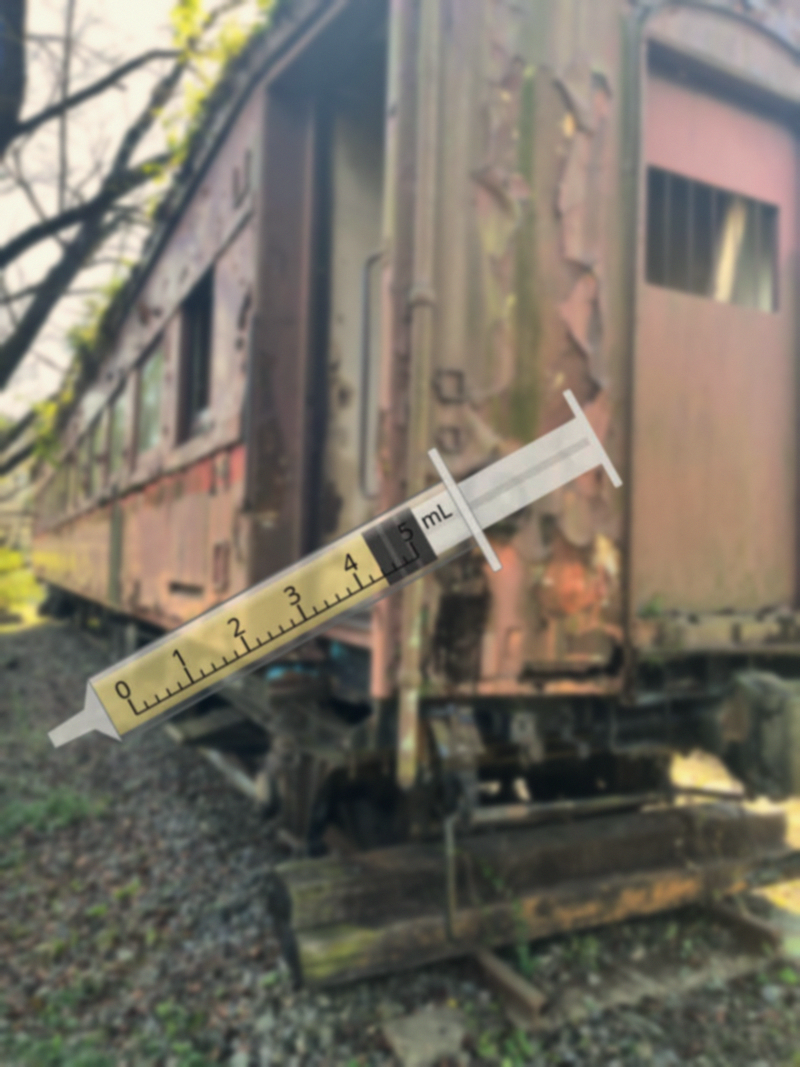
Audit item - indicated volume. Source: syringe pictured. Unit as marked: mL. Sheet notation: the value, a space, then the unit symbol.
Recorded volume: 4.4 mL
